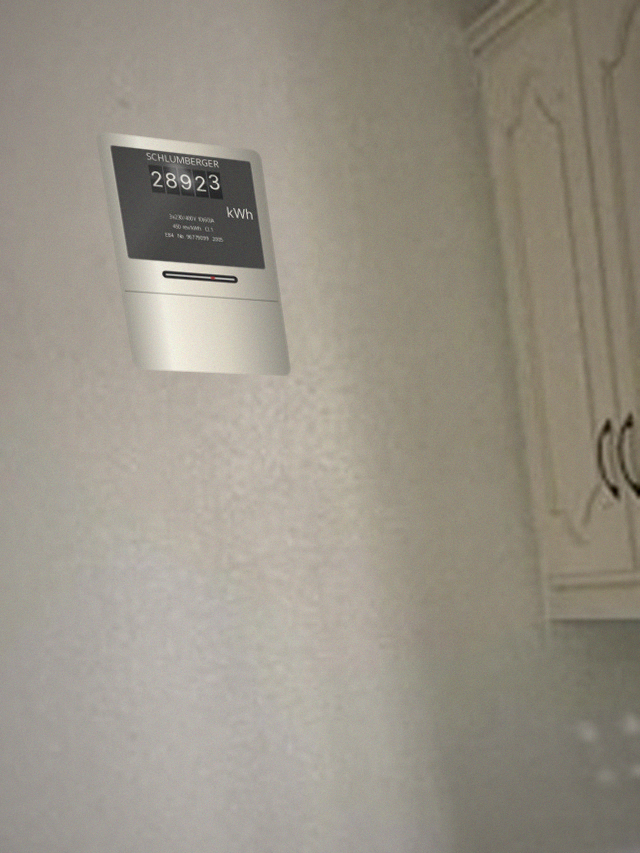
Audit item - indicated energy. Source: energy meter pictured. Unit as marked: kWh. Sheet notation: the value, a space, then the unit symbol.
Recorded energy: 28923 kWh
